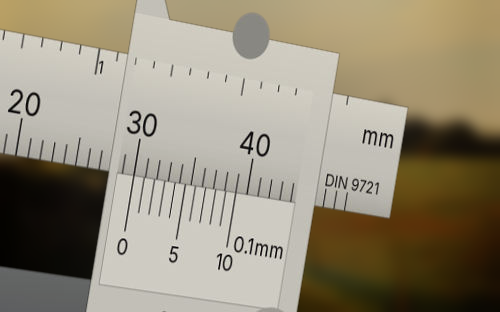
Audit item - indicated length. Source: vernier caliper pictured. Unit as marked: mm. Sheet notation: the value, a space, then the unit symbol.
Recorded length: 30.0 mm
